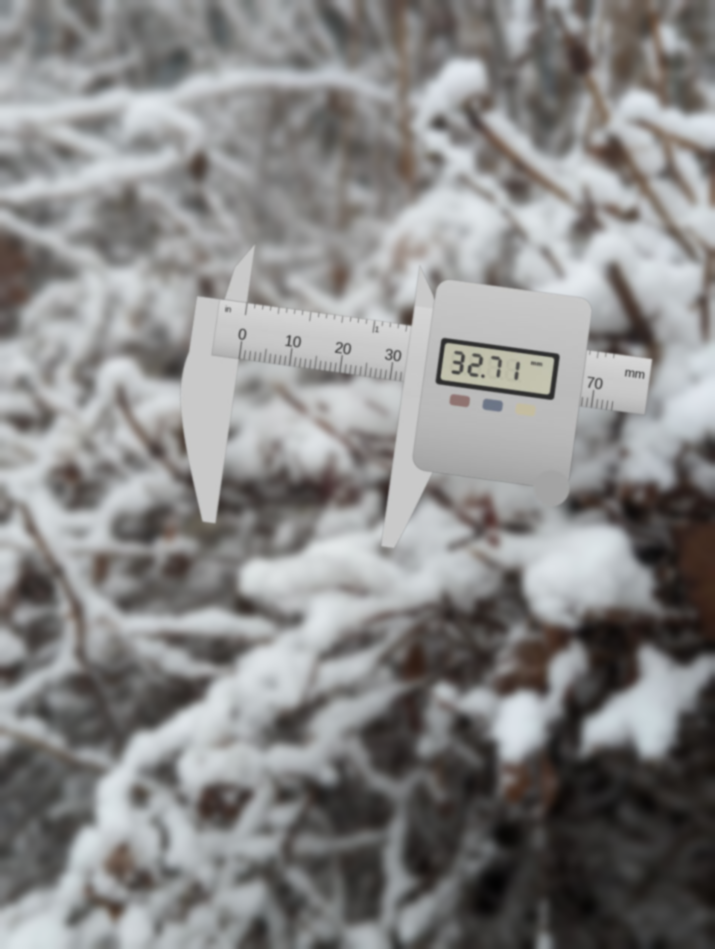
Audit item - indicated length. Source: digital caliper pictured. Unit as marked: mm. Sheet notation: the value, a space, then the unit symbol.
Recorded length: 32.71 mm
